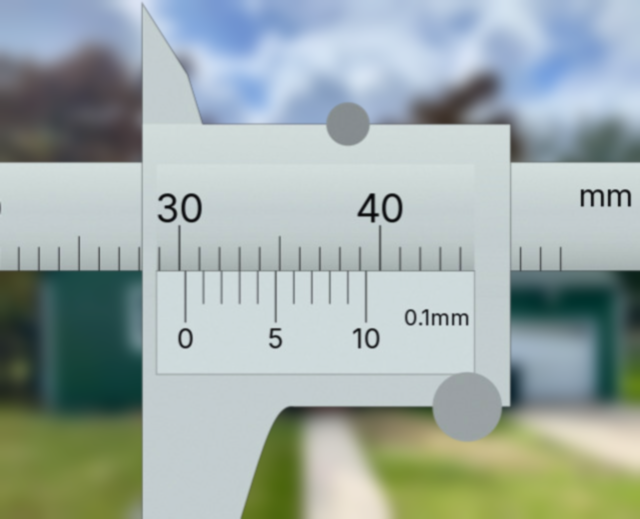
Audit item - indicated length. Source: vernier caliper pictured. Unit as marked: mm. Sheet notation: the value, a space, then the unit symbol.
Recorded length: 30.3 mm
